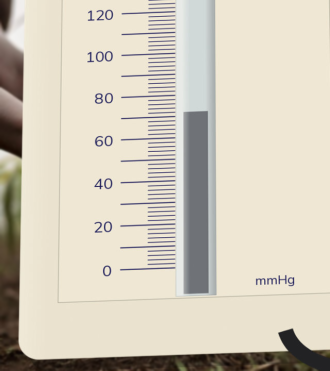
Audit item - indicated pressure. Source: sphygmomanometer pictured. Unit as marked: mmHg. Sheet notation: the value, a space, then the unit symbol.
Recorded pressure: 72 mmHg
